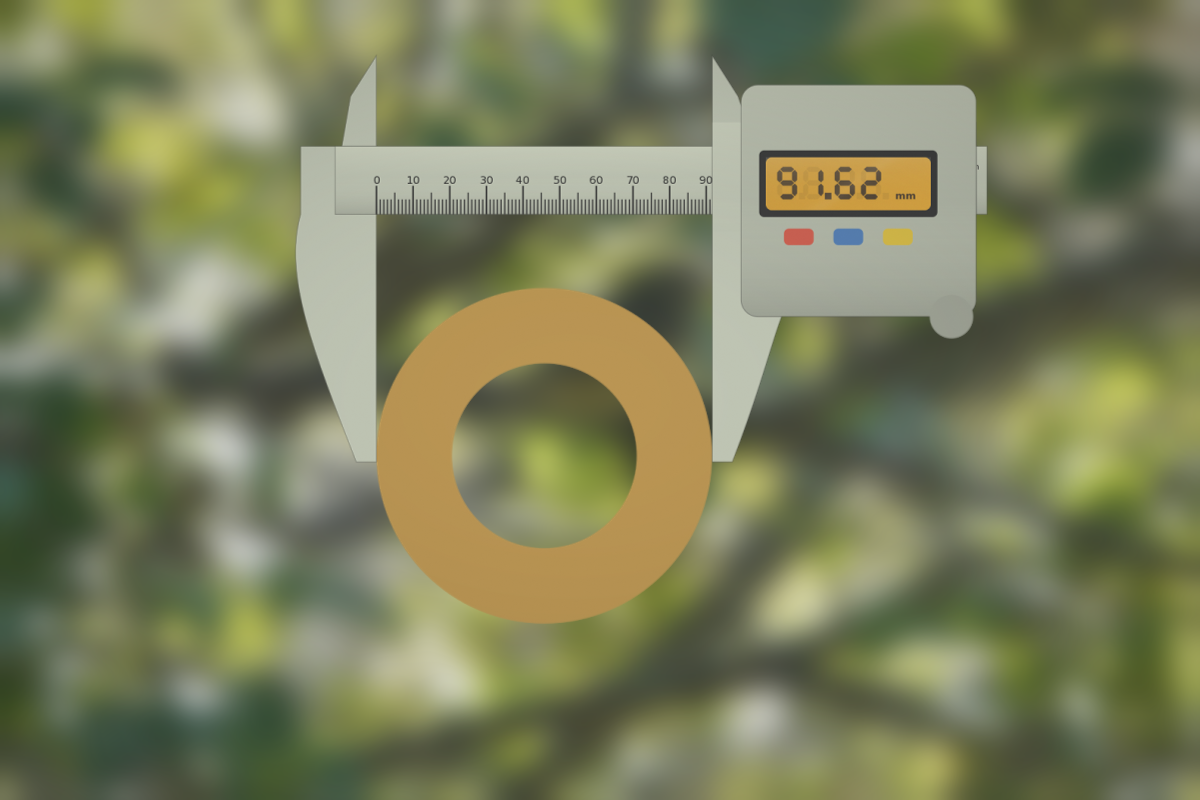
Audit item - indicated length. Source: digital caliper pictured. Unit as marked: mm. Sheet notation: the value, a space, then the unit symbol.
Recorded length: 91.62 mm
